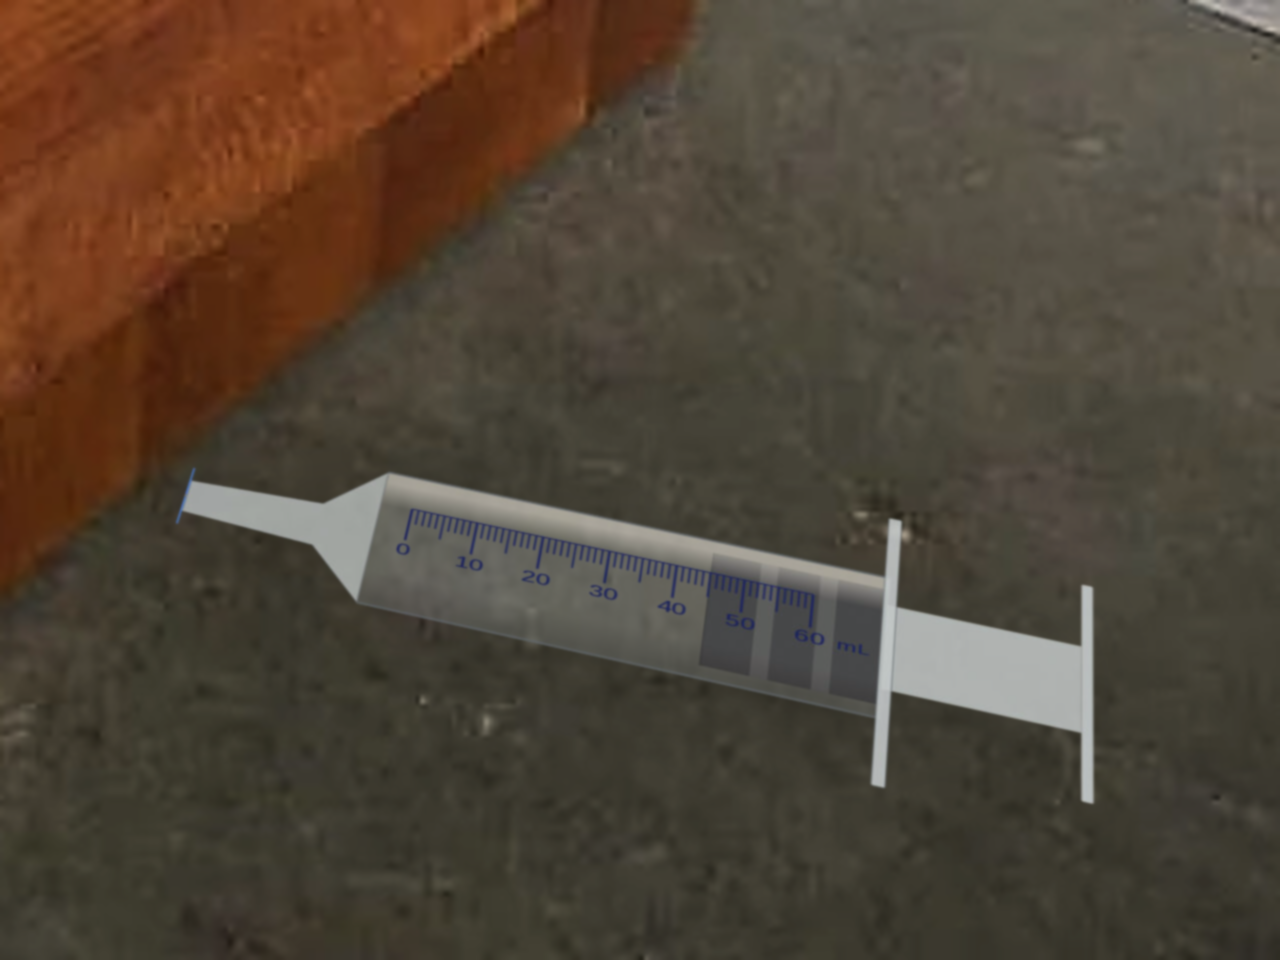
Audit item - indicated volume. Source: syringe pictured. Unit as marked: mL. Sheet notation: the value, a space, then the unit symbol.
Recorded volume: 45 mL
